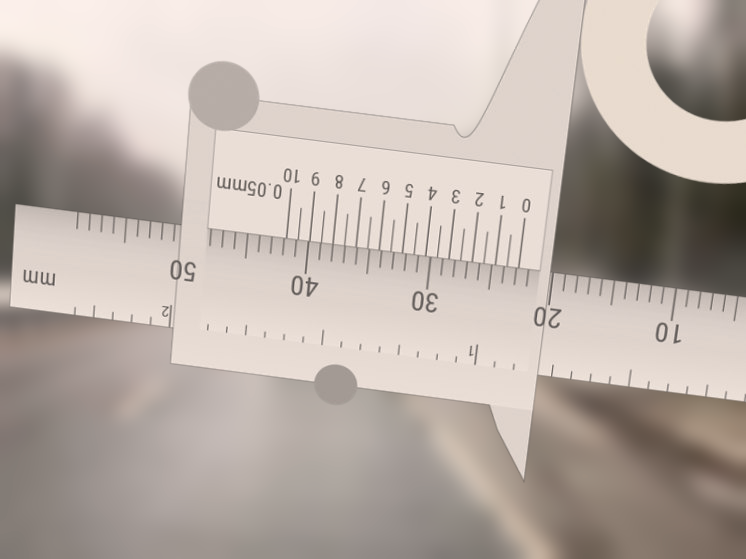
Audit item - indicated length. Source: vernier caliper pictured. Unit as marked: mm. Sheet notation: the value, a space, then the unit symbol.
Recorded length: 22.8 mm
